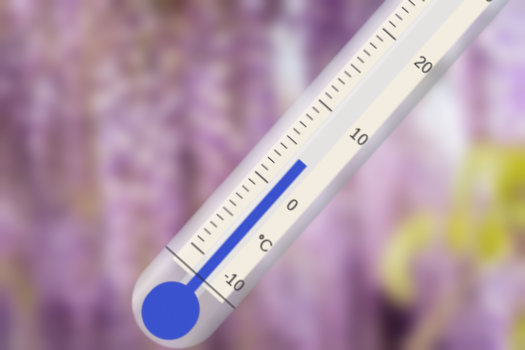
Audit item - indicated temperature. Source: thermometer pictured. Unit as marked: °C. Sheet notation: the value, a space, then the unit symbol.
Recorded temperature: 4 °C
